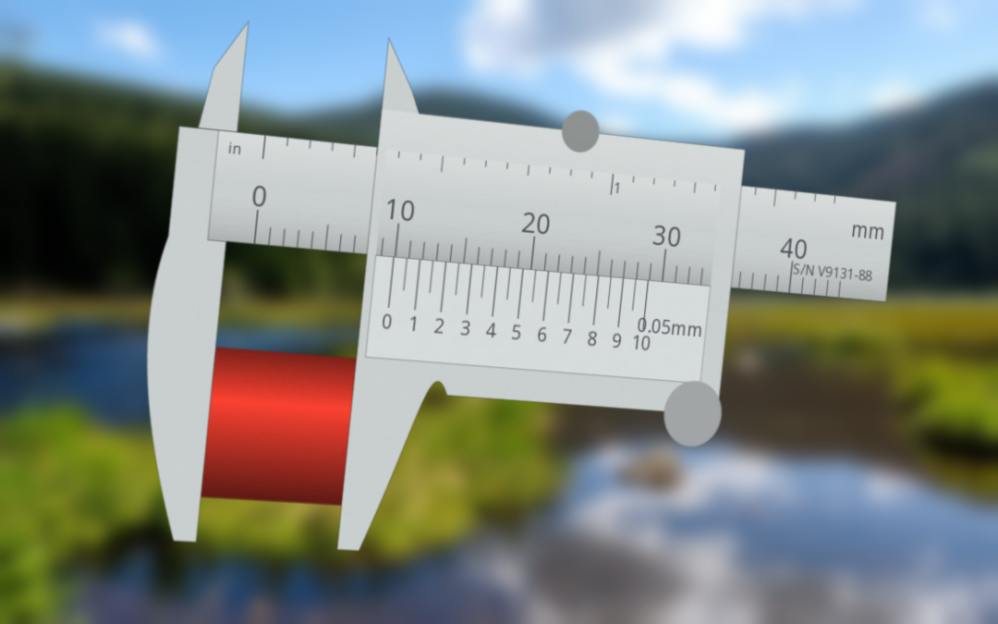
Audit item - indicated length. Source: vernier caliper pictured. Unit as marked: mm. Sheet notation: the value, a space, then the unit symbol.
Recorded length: 9.9 mm
